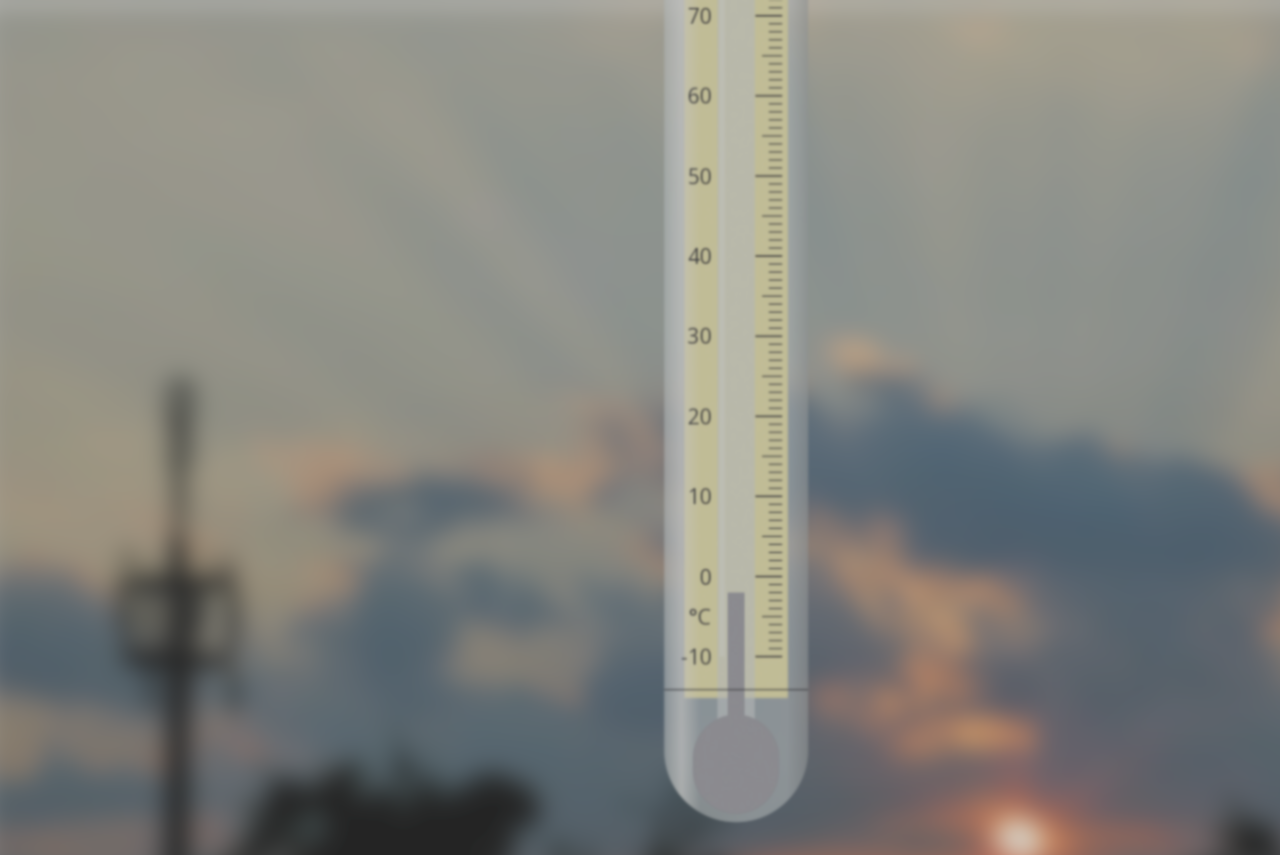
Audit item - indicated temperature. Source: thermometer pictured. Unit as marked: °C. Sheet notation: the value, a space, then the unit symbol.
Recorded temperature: -2 °C
